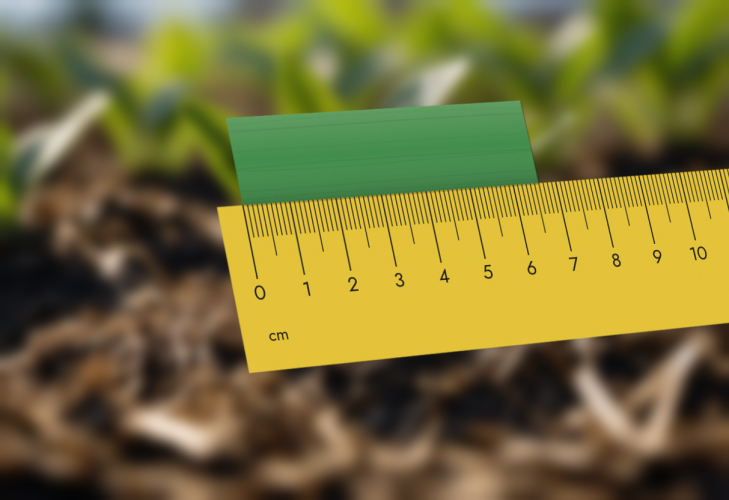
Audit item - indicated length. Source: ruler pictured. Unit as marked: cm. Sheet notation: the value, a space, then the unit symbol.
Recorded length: 6.6 cm
